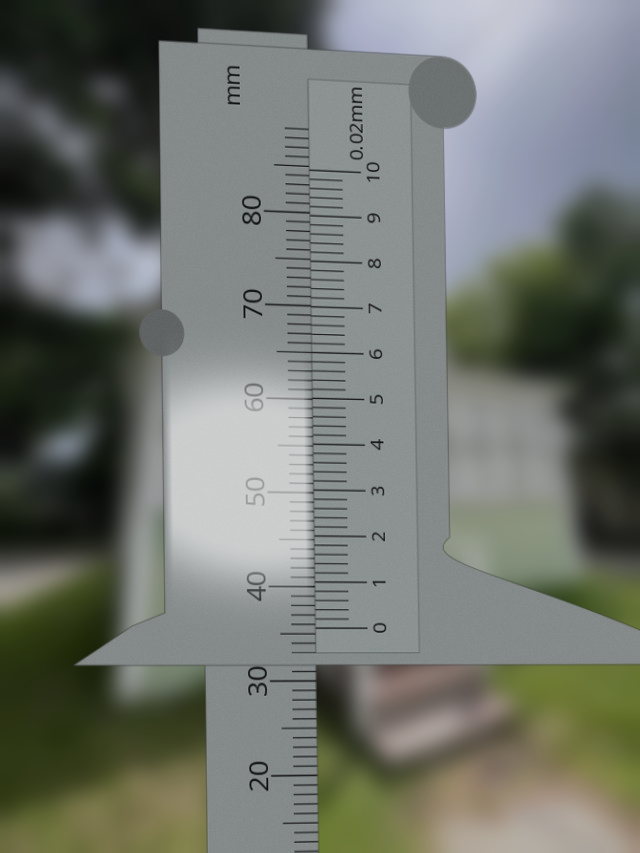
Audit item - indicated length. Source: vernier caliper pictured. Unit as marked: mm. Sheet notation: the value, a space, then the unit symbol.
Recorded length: 35.6 mm
